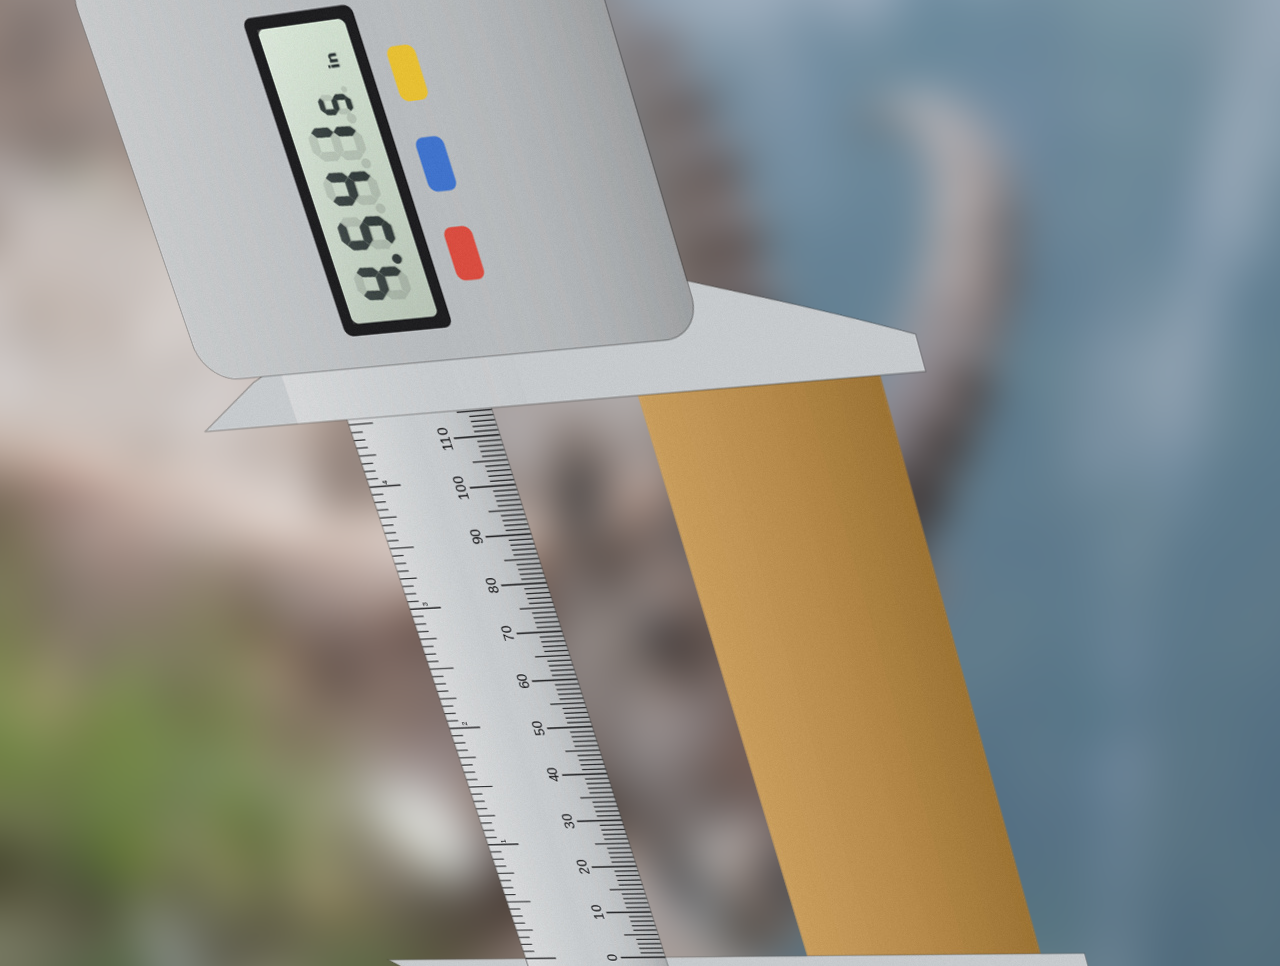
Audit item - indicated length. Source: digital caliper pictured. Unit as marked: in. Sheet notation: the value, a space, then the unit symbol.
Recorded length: 4.5415 in
